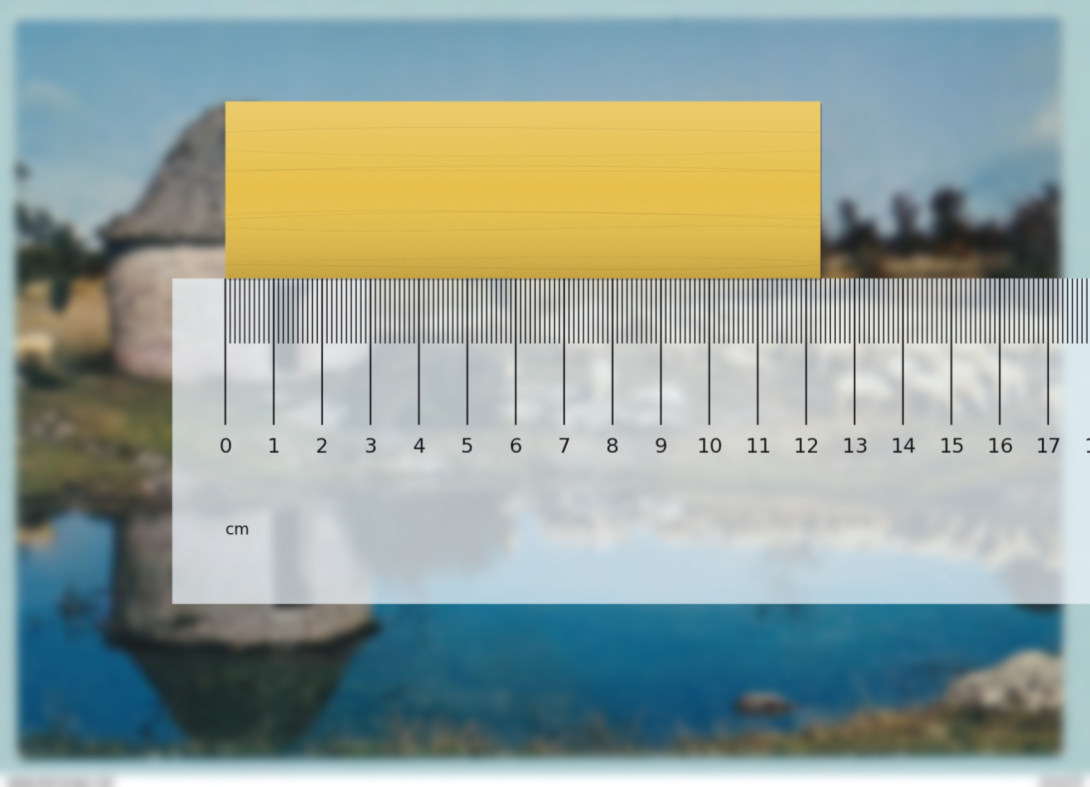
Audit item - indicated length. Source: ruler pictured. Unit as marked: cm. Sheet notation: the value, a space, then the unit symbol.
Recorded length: 12.3 cm
